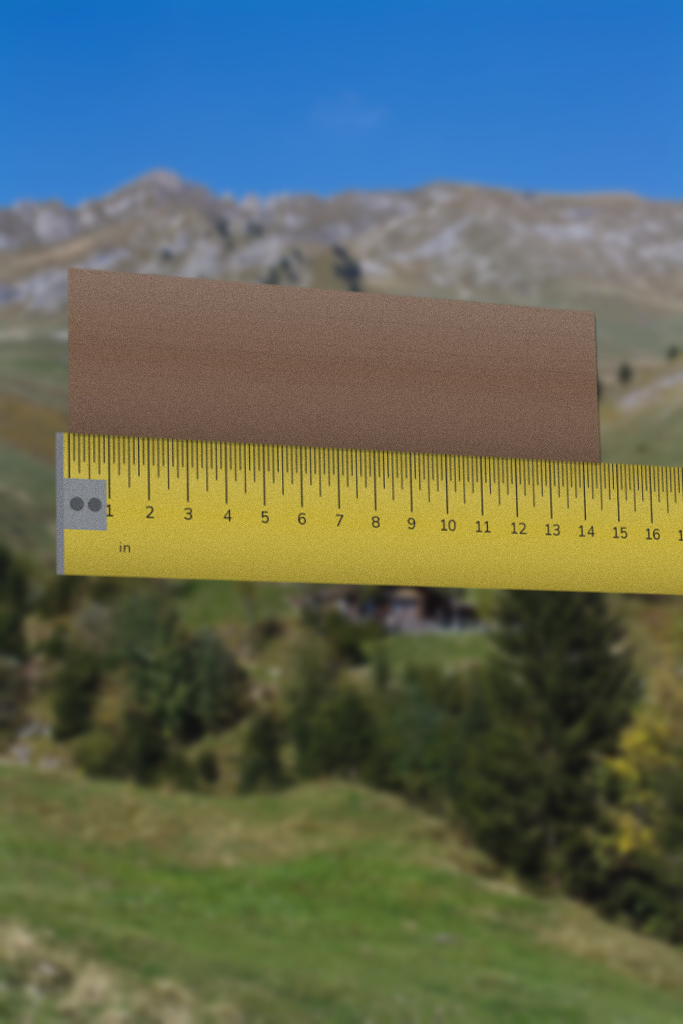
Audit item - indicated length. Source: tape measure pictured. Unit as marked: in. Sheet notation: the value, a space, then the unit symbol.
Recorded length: 14.5 in
